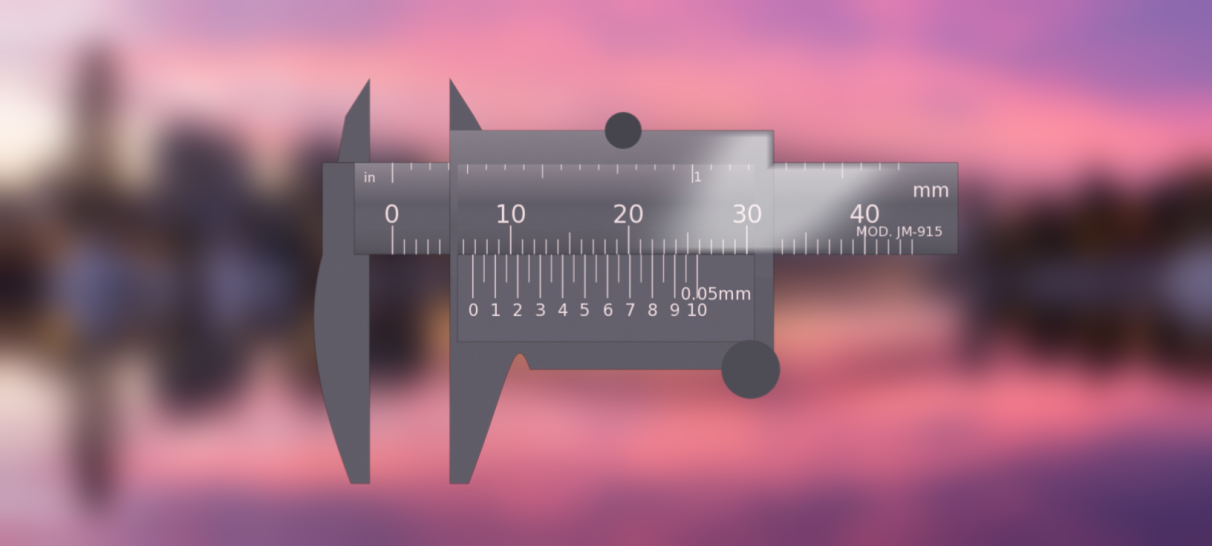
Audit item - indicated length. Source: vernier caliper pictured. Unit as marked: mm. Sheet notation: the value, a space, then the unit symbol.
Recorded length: 6.8 mm
